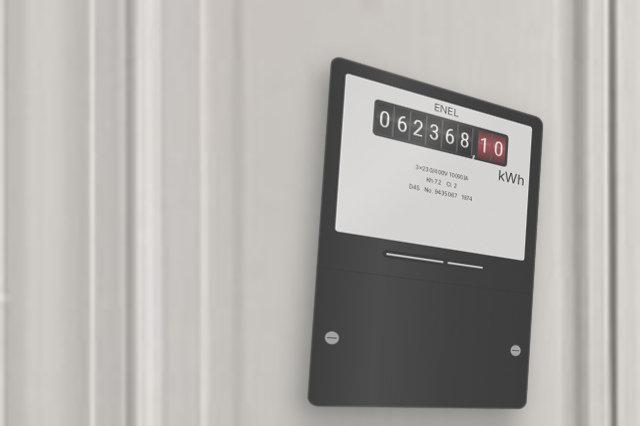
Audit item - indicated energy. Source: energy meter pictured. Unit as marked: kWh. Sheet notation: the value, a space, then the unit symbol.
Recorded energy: 62368.10 kWh
